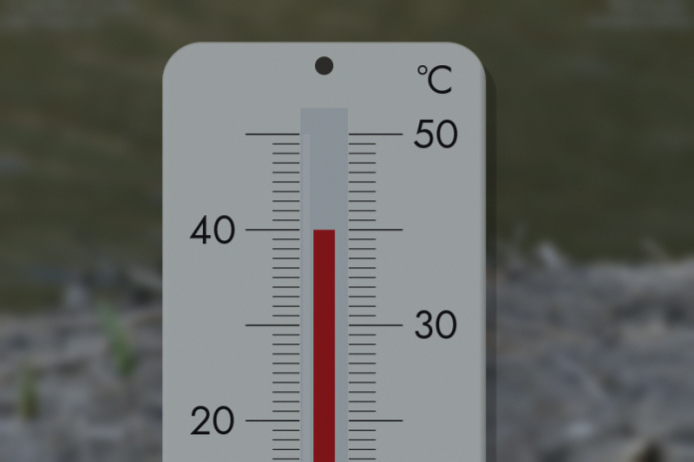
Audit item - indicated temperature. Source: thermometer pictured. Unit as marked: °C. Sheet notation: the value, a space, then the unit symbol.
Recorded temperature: 40 °C
